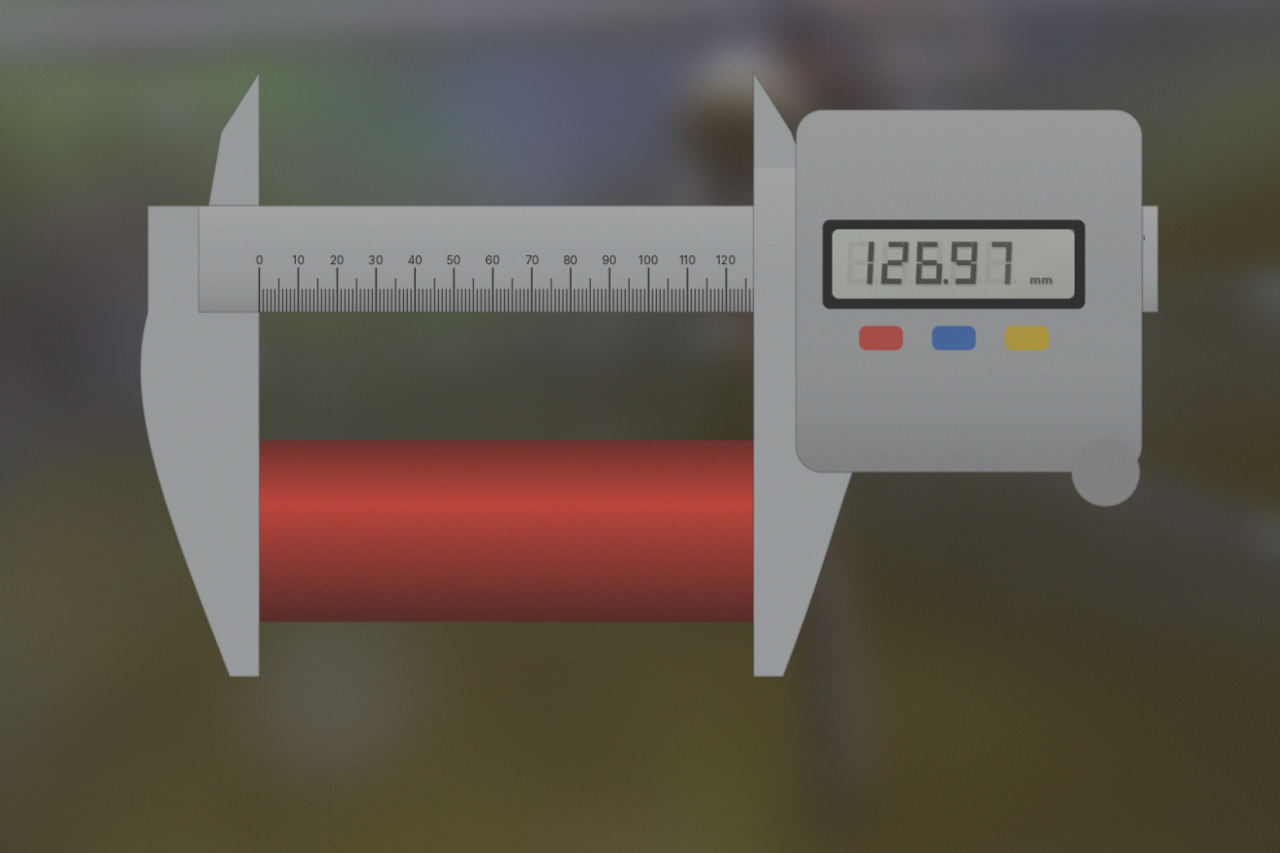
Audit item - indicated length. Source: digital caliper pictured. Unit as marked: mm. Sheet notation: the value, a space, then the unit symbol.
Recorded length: 126.97 mm
